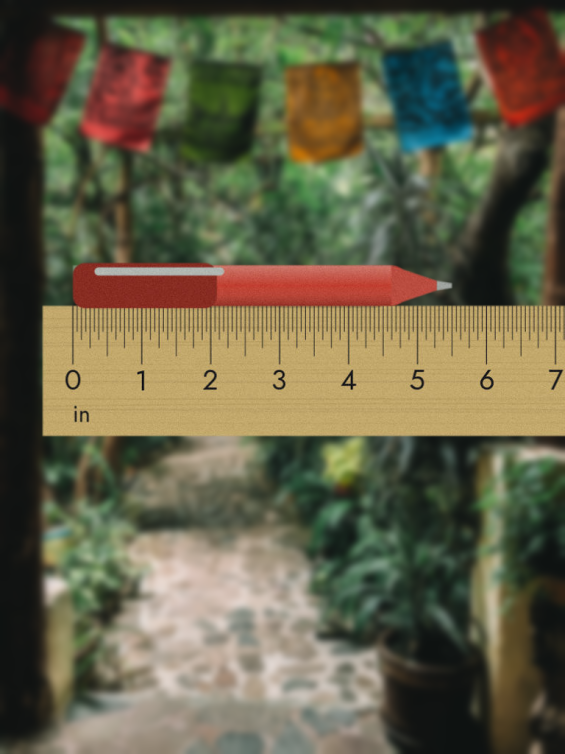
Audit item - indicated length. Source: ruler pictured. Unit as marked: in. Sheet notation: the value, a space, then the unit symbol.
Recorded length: 5.5 in
